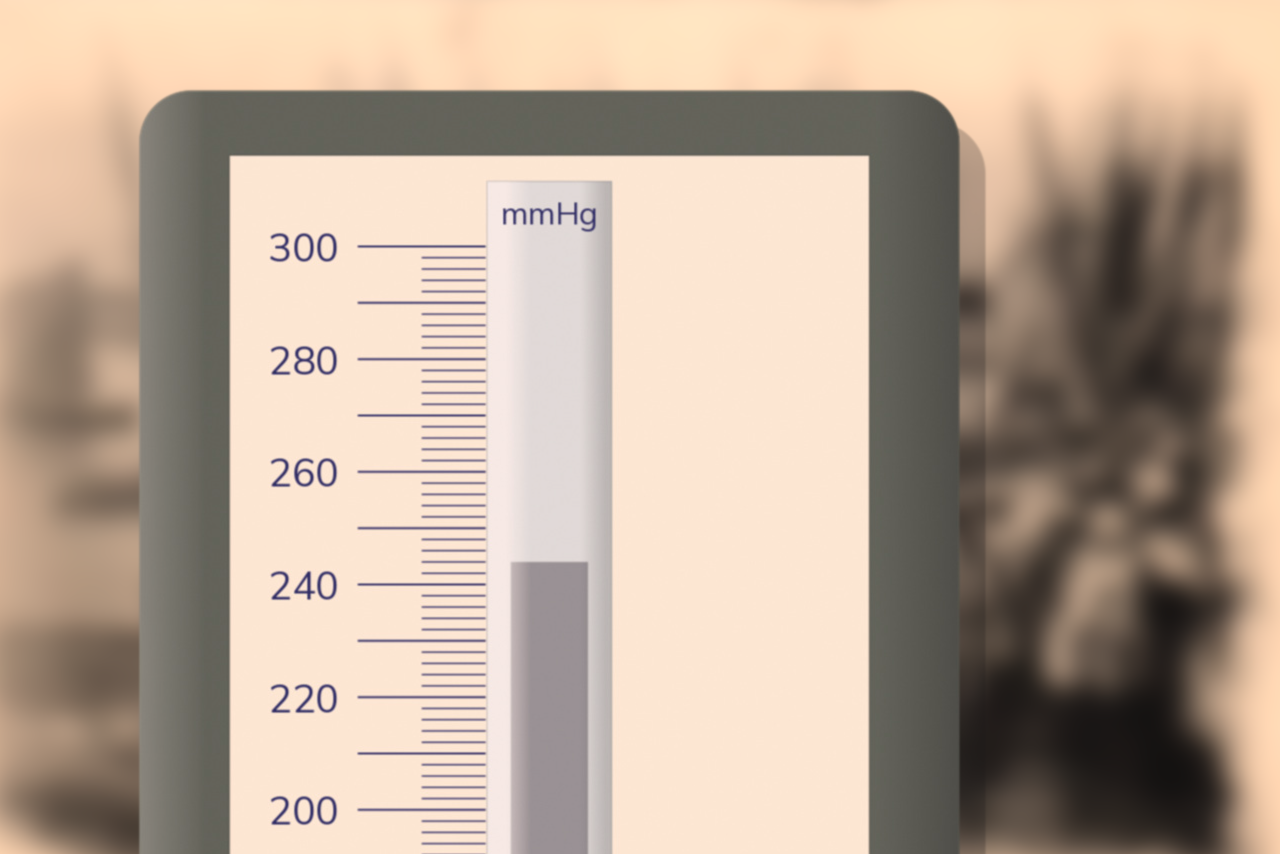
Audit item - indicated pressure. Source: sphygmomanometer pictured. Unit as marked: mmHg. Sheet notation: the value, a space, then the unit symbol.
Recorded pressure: 244 mmHg
